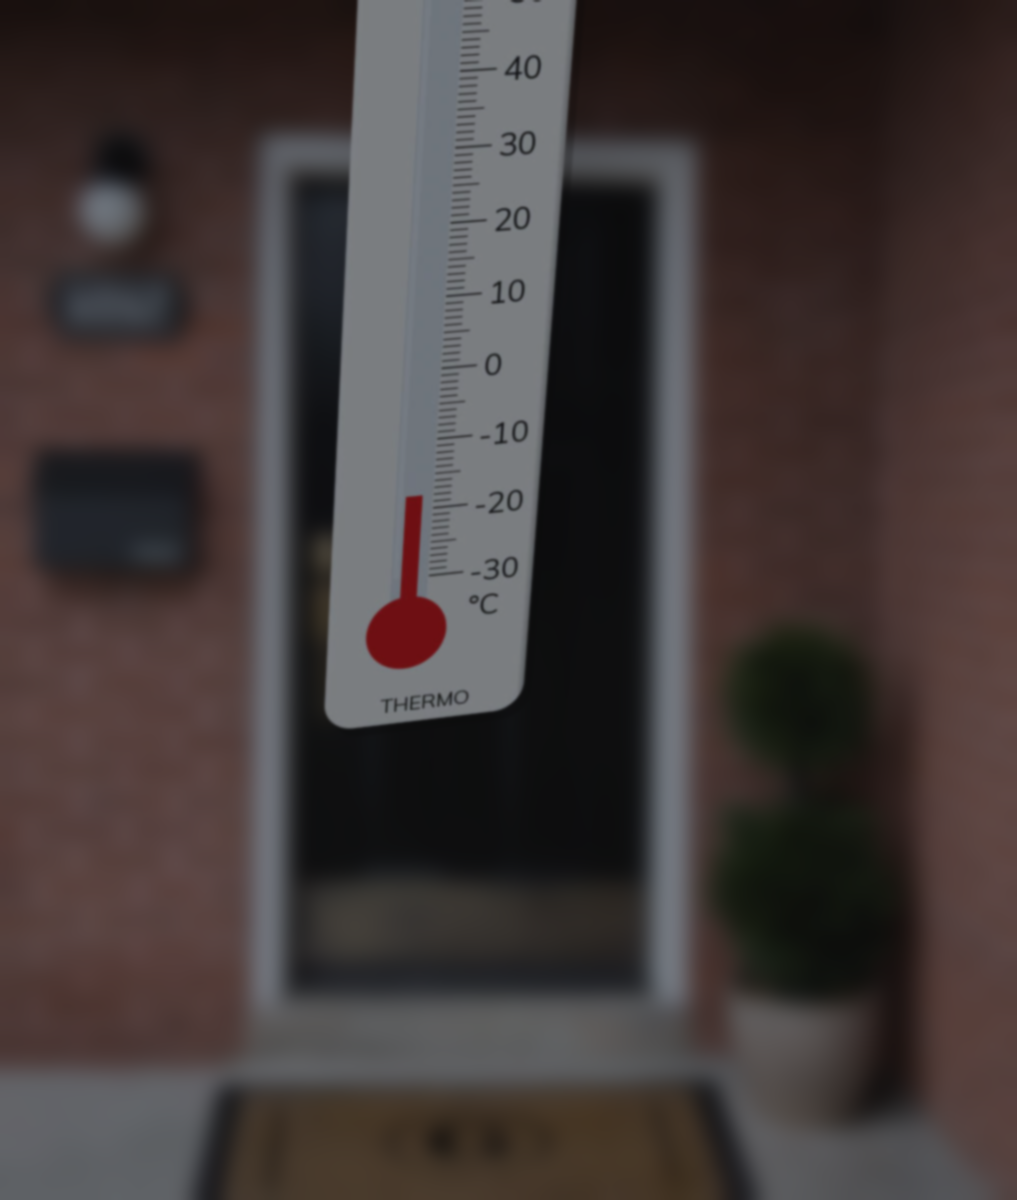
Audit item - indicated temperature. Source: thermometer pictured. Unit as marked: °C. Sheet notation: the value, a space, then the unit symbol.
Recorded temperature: -18 °C
